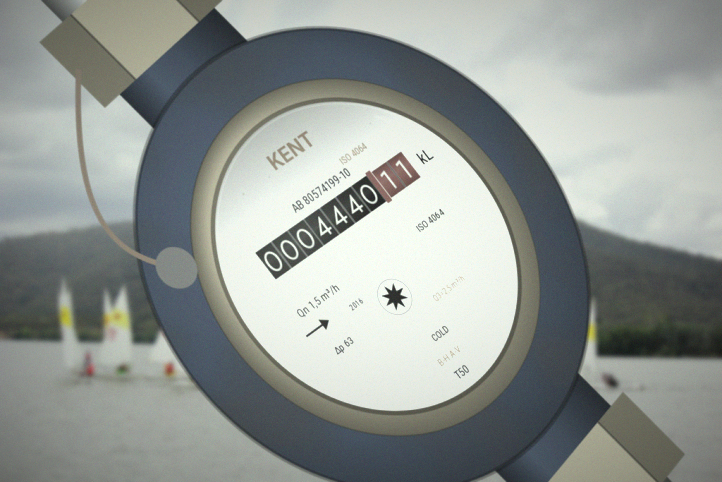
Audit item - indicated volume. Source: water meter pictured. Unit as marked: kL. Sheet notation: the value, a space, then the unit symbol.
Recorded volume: 4440.11 kL
